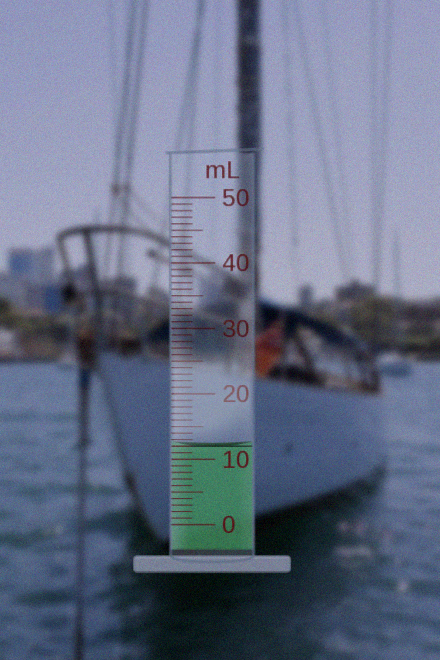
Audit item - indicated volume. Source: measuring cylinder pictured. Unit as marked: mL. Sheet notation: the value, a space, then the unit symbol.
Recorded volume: 12 mL
